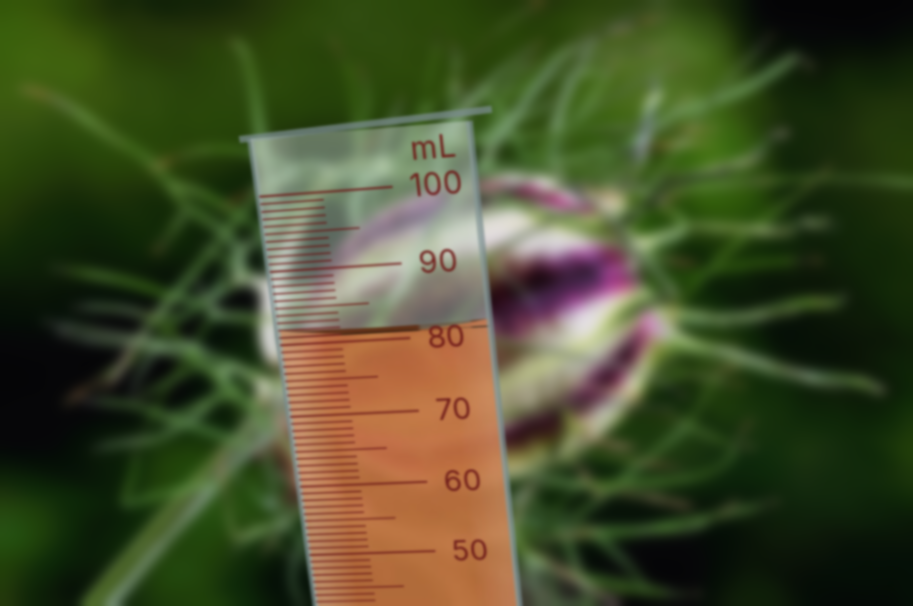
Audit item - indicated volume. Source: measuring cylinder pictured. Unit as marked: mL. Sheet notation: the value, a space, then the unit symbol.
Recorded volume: 81 mL
